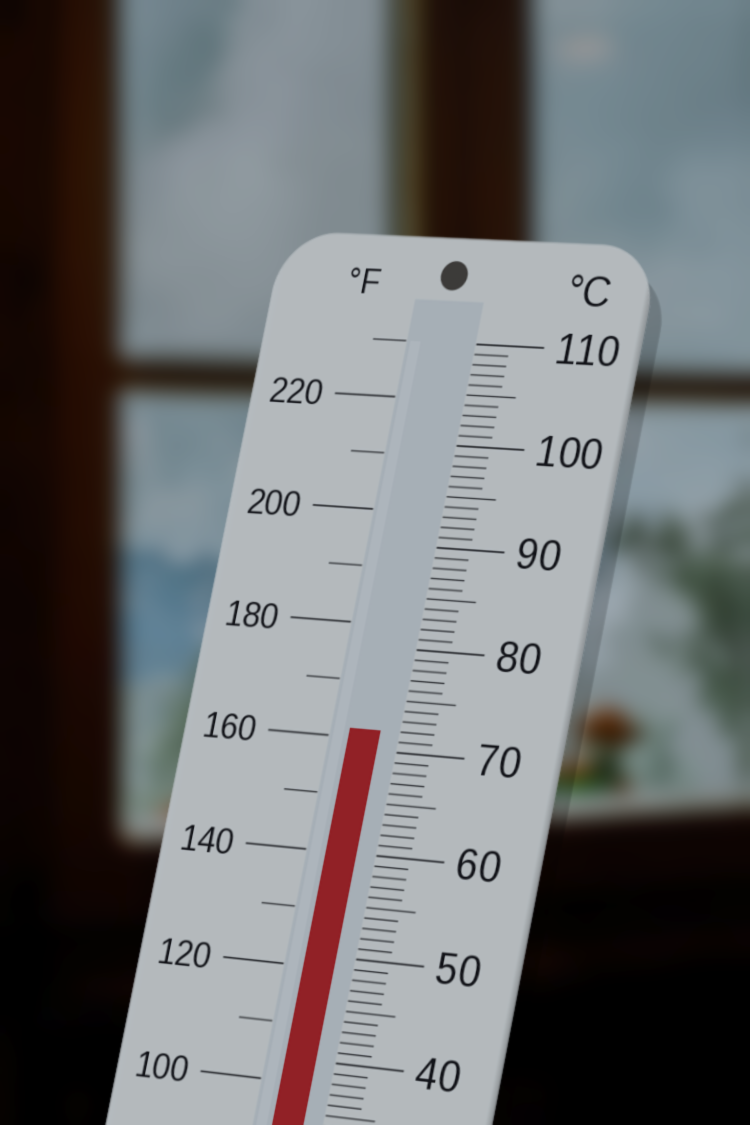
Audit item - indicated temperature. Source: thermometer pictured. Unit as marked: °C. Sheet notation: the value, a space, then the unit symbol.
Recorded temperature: 72 °C
